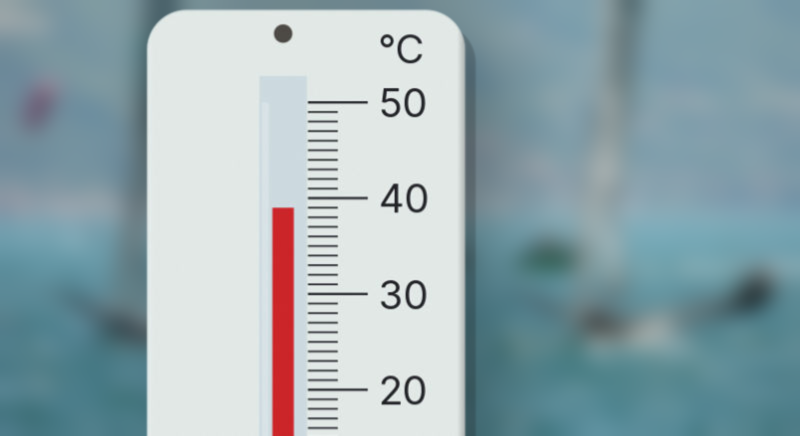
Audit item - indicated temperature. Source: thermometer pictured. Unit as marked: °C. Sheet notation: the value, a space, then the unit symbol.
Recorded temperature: 39 °C
